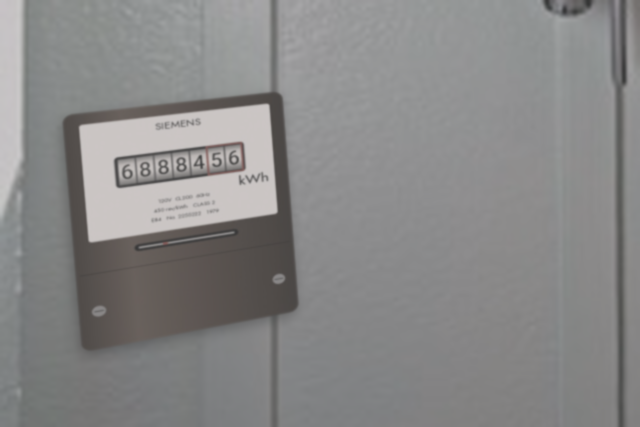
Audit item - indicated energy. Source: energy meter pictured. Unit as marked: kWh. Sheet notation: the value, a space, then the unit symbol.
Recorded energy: 68884.56 kWh
